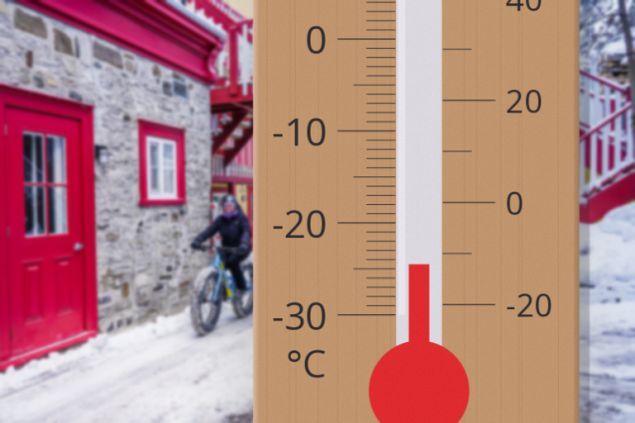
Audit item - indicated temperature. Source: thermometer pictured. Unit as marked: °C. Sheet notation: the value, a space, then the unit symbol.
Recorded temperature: -24.5 °C
